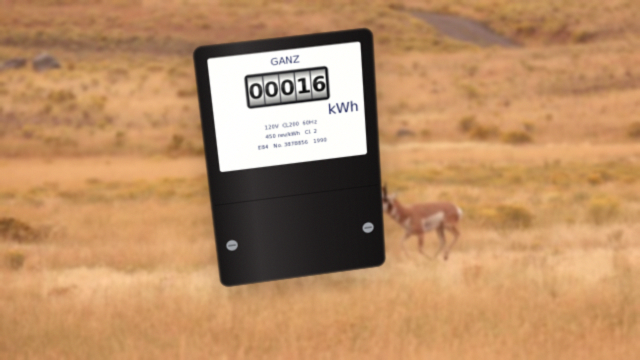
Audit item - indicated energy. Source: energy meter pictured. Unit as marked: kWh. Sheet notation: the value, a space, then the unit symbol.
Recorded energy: 16 kWh
